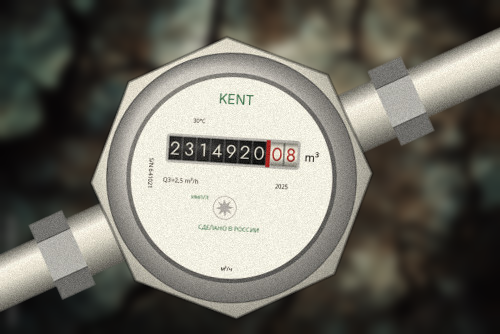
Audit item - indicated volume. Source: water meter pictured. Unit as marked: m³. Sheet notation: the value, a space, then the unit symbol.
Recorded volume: 2314920.08 m³
